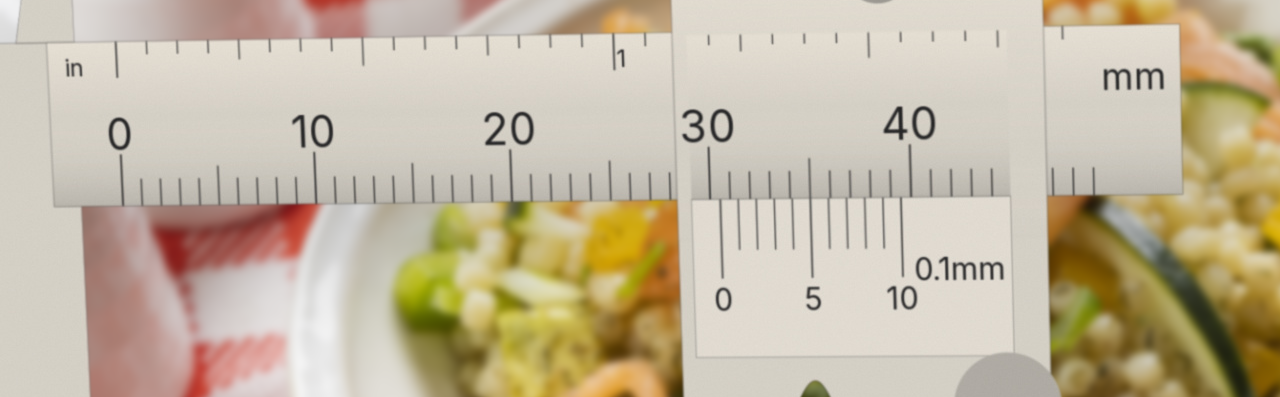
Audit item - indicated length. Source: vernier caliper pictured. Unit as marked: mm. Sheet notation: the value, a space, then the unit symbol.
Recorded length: 30.5 mm
